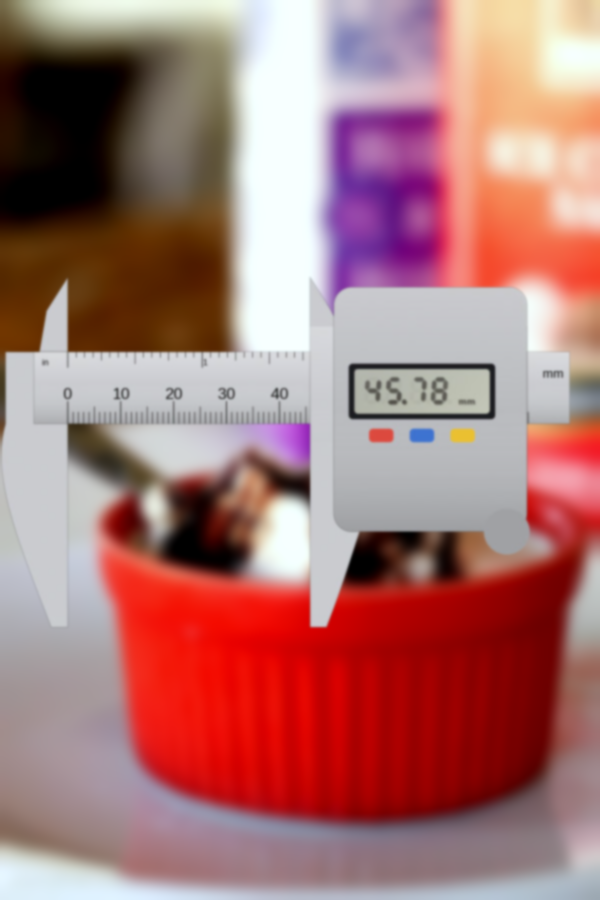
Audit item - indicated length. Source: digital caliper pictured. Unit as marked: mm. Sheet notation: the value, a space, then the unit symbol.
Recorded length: 45.78 mm
